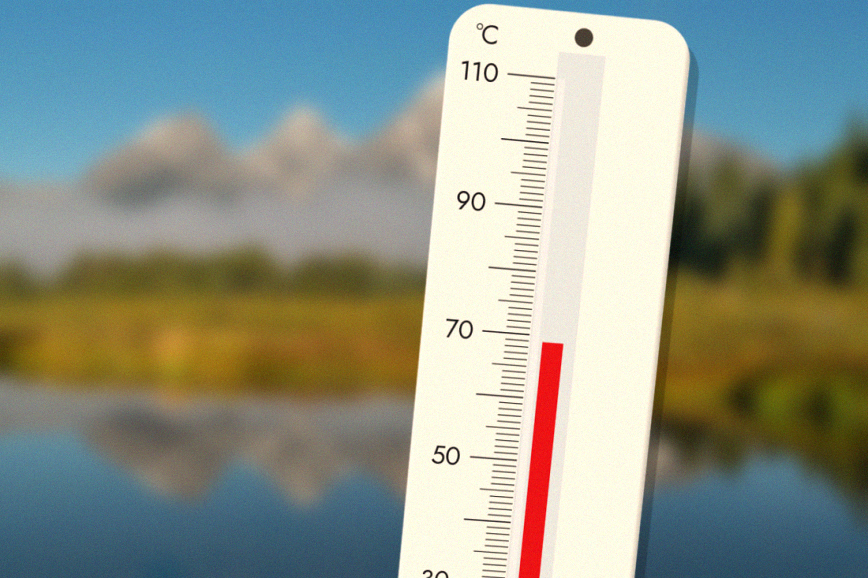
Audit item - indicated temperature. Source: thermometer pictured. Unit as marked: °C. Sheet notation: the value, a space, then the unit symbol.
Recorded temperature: 69 °C
